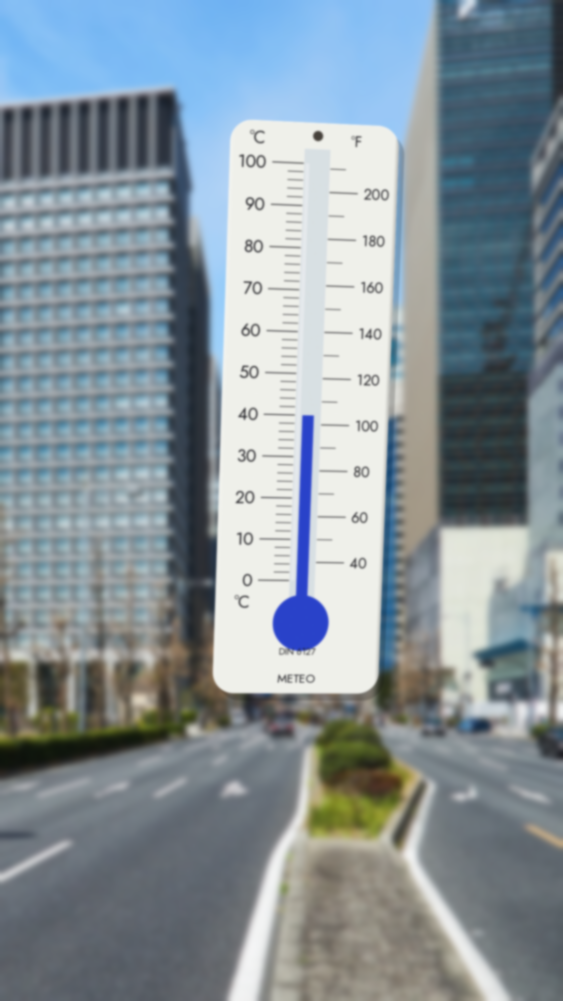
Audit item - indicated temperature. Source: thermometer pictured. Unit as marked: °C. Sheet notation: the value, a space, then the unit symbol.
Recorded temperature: 40 °C
